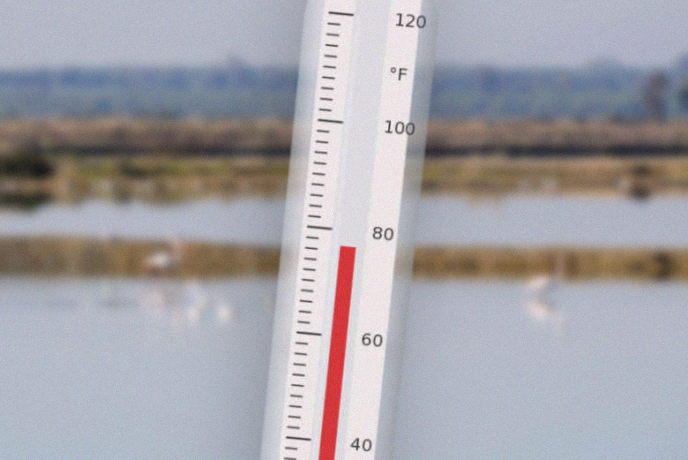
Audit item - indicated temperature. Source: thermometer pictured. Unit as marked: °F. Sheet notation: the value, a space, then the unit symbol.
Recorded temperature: 77 °F
